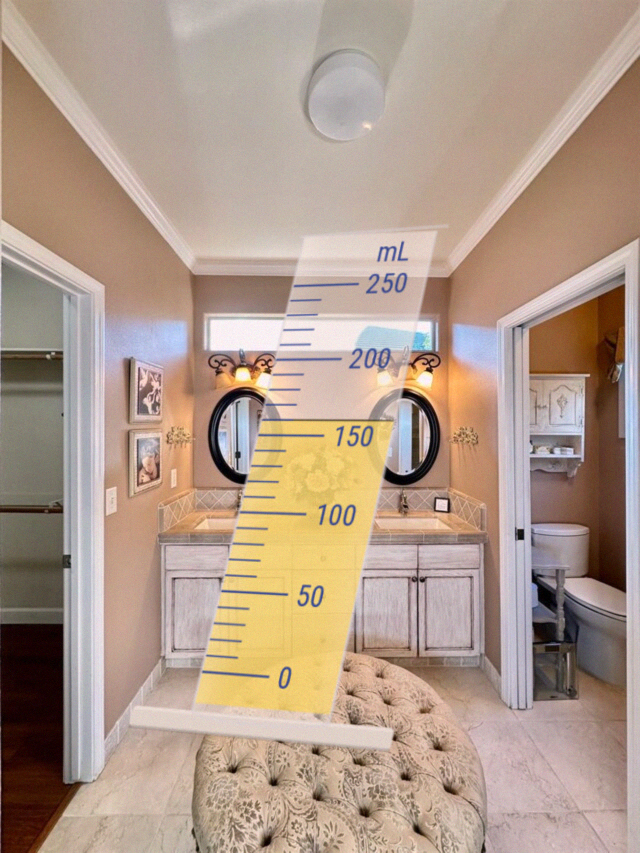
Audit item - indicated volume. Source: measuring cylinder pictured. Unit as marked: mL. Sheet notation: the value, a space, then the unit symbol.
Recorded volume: 160 mL
